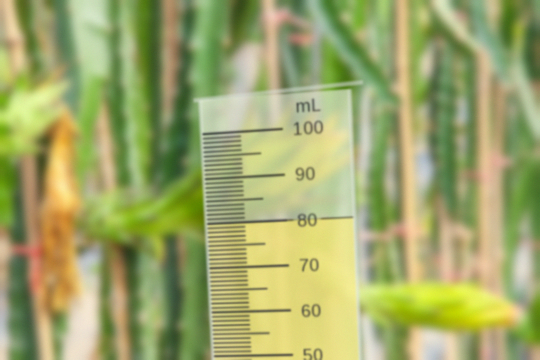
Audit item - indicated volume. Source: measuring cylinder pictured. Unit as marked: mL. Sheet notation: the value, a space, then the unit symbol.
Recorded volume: 80 mL
